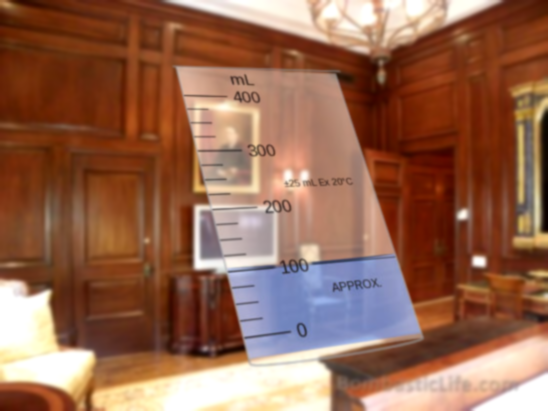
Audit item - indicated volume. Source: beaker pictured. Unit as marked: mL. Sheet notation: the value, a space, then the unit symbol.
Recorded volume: 100 mL
